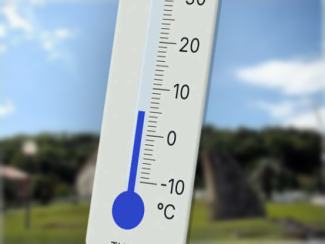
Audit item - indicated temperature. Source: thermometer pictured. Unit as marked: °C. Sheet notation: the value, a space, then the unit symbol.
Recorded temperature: 5 °C
